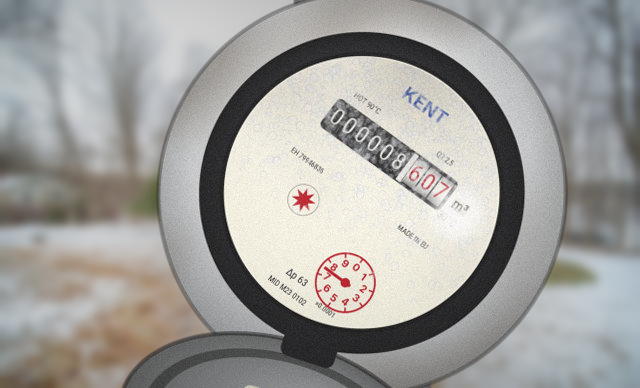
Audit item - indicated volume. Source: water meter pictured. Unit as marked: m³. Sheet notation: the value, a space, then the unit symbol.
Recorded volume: 8.6077 m³
